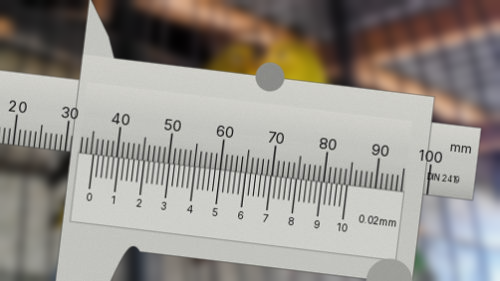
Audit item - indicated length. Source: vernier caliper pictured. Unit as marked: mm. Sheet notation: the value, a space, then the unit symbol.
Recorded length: 35.5 mm
